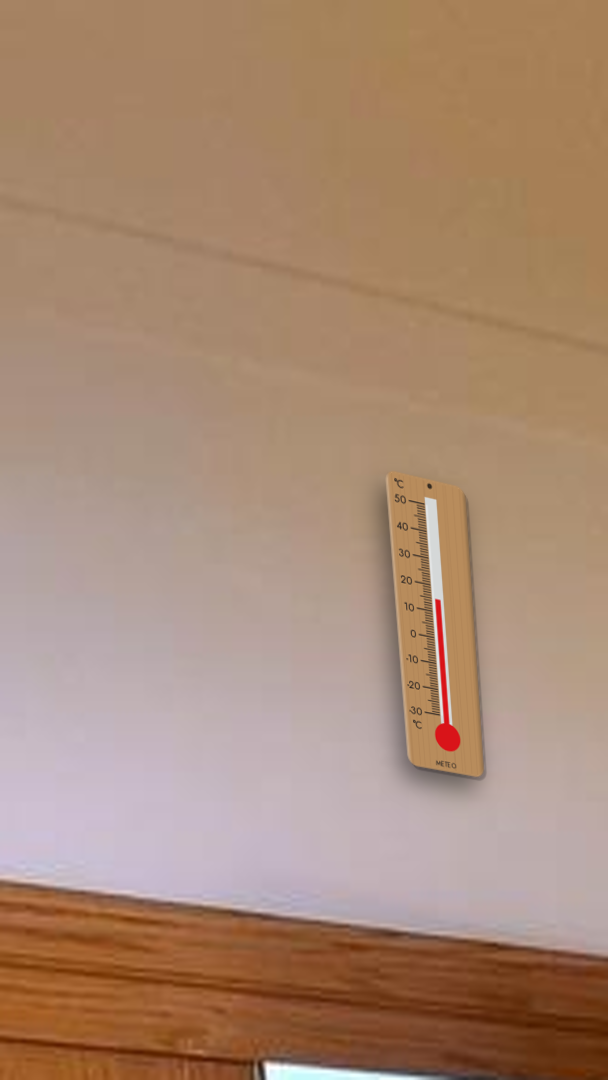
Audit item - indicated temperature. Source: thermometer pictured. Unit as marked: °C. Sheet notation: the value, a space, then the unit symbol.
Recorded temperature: 15 °C
